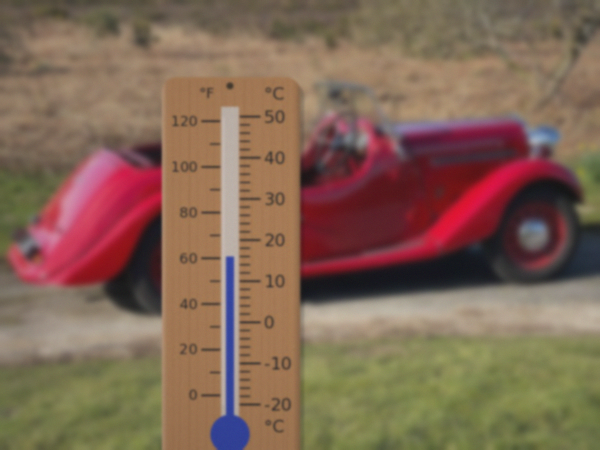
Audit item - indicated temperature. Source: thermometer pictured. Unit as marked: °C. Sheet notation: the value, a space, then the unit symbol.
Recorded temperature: 16 °C
